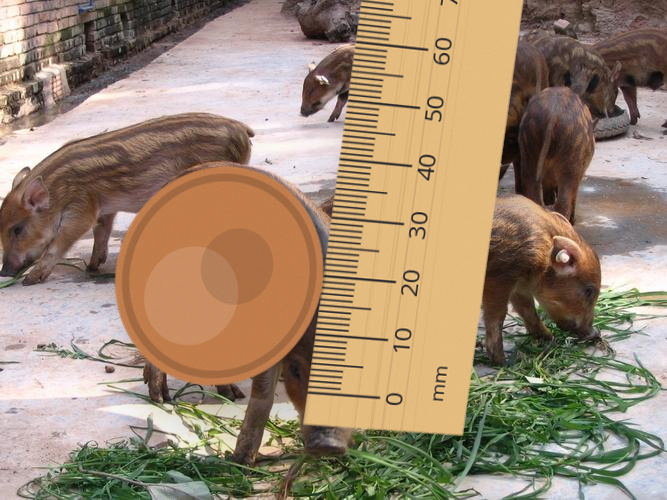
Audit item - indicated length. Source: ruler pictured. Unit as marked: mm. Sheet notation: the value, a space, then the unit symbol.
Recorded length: 37 mm
